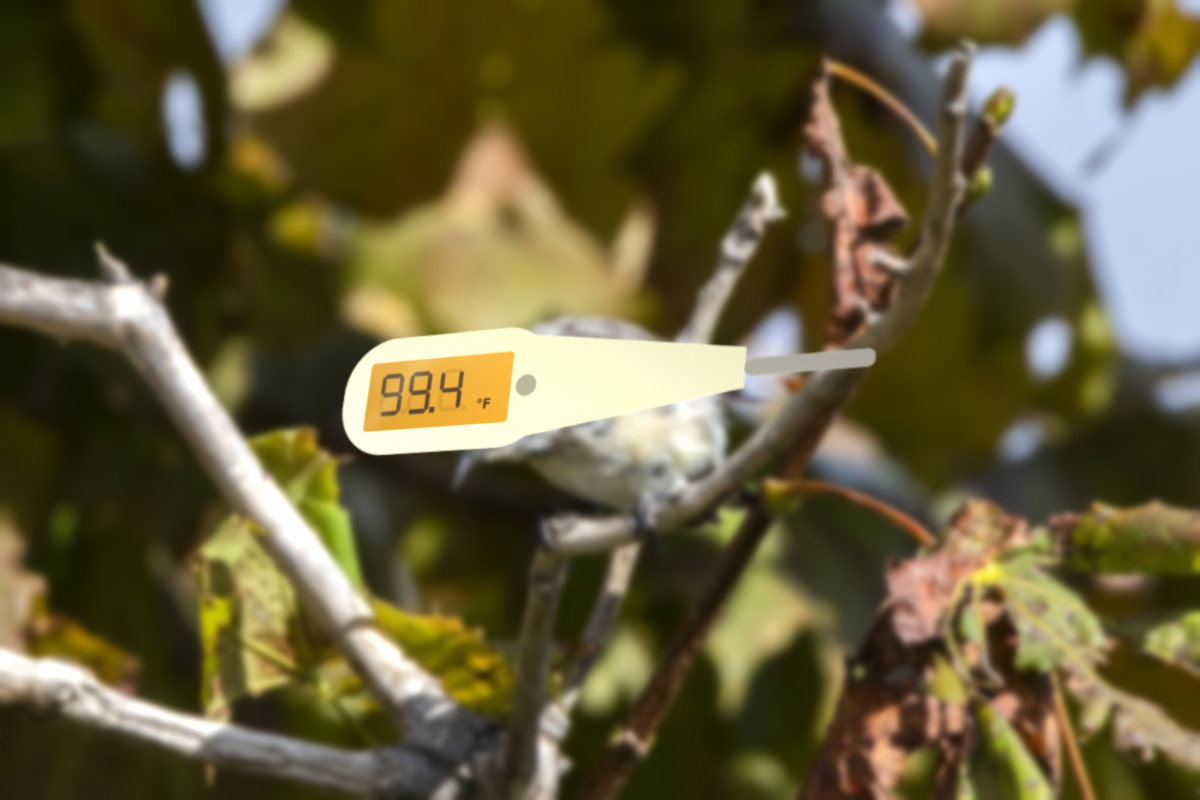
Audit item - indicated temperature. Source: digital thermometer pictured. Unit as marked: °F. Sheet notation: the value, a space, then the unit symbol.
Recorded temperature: 99.4 °F
